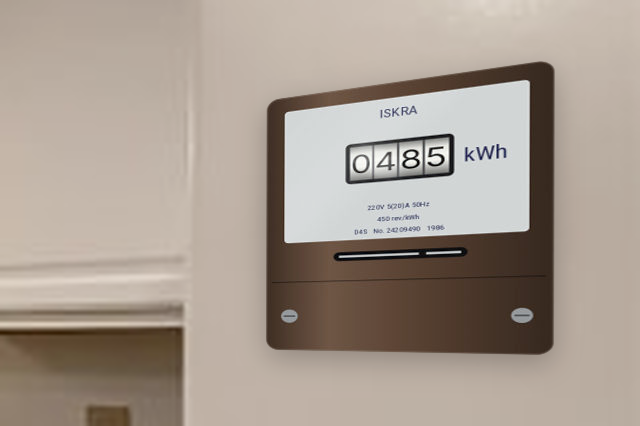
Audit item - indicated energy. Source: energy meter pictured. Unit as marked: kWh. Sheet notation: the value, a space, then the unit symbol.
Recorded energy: 485 kWh
